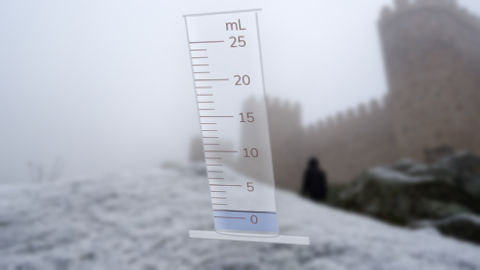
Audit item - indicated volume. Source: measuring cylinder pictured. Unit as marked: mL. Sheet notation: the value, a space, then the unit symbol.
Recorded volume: 1 mL
